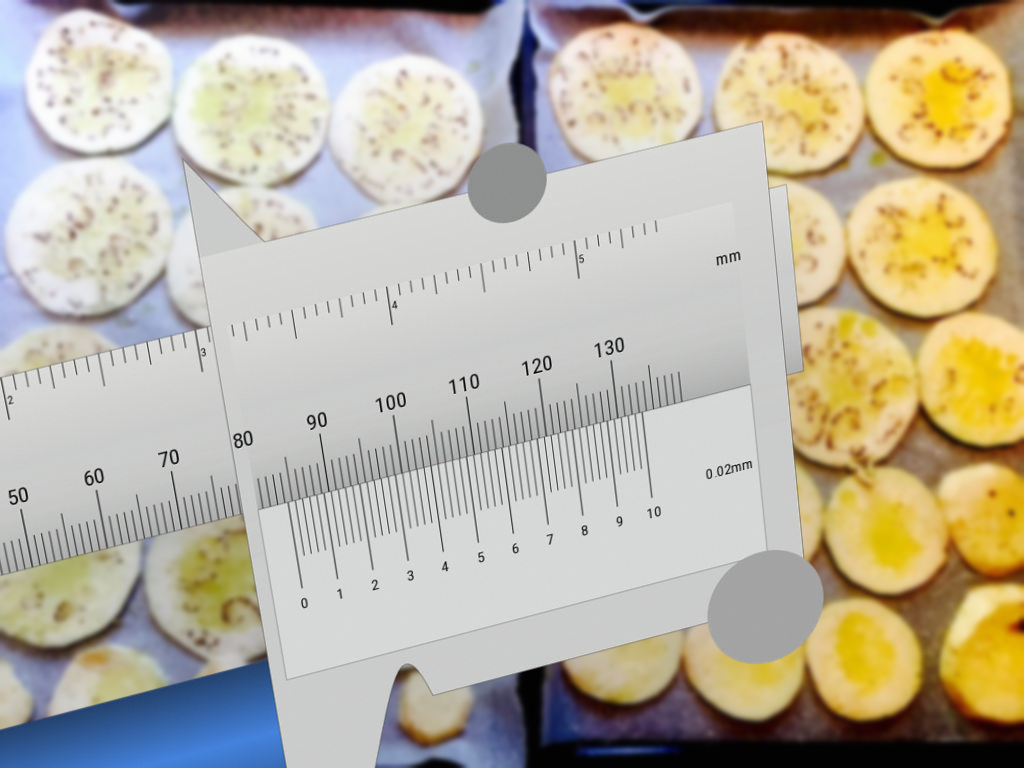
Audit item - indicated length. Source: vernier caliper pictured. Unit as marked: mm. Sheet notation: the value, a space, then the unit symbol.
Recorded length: 84.4 mm
